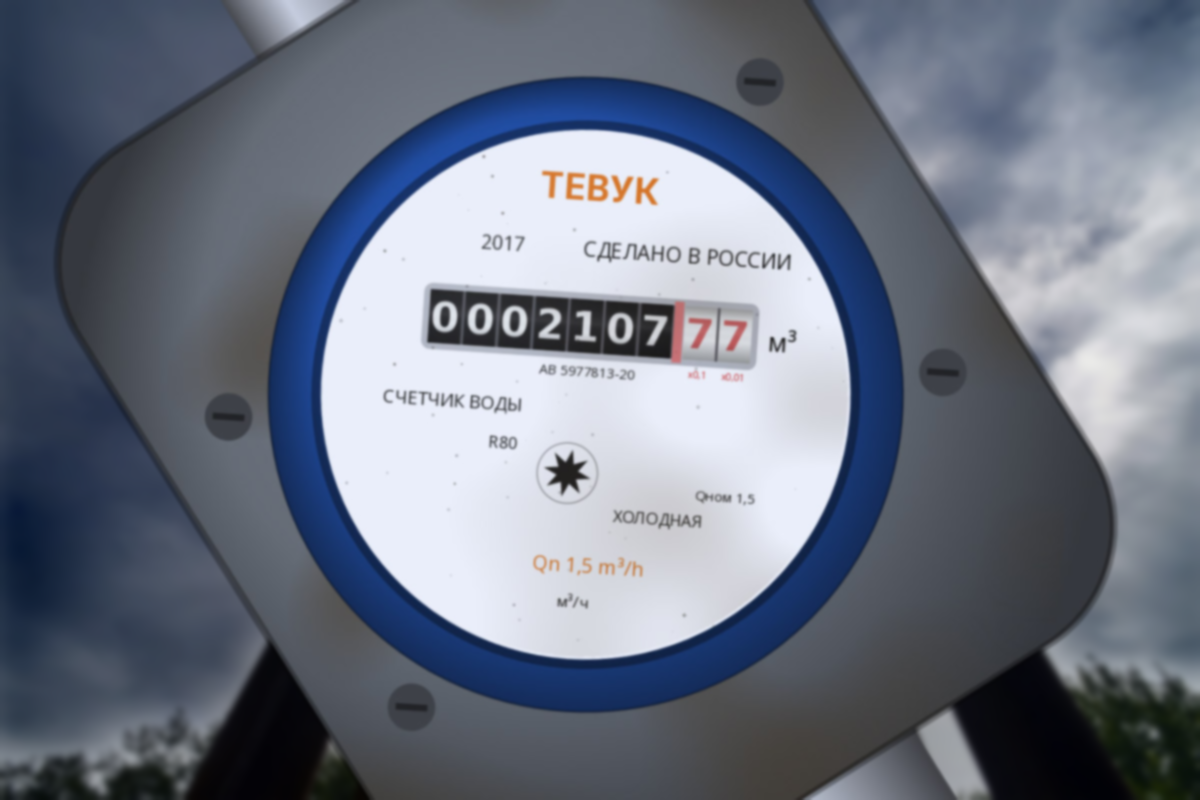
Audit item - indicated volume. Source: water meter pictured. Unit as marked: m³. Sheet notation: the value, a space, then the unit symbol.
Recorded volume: 2107.77 m³
